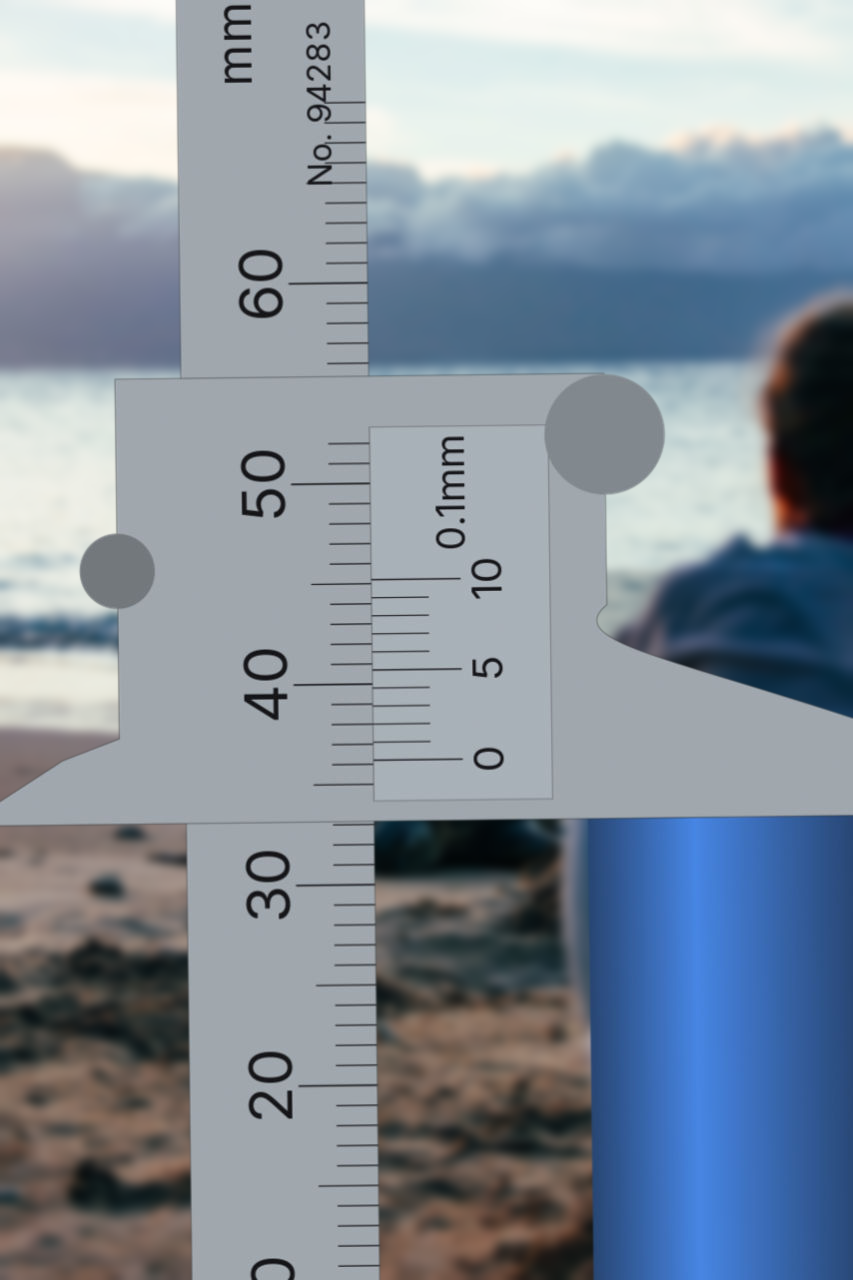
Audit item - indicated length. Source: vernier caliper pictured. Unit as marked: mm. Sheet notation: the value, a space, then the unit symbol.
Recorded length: 36.2 mm
